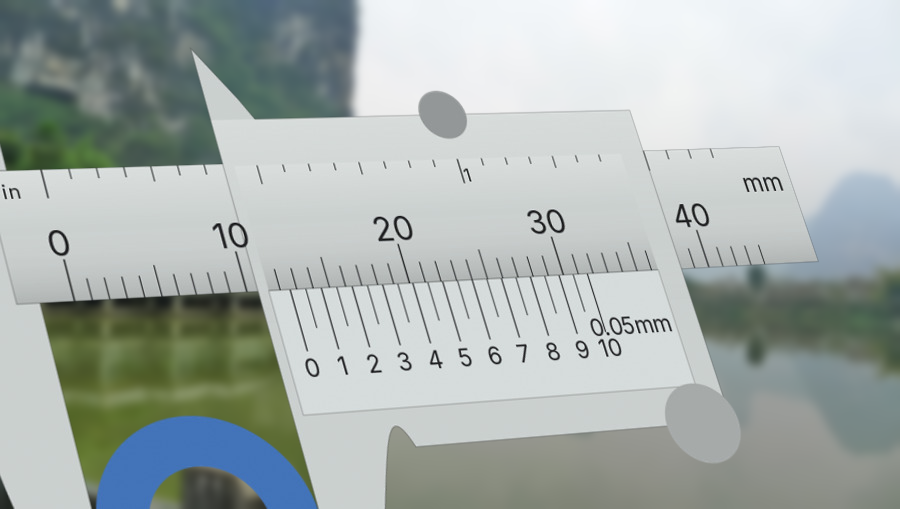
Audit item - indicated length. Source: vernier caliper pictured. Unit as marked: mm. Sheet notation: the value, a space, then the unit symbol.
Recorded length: 12.6 mm
